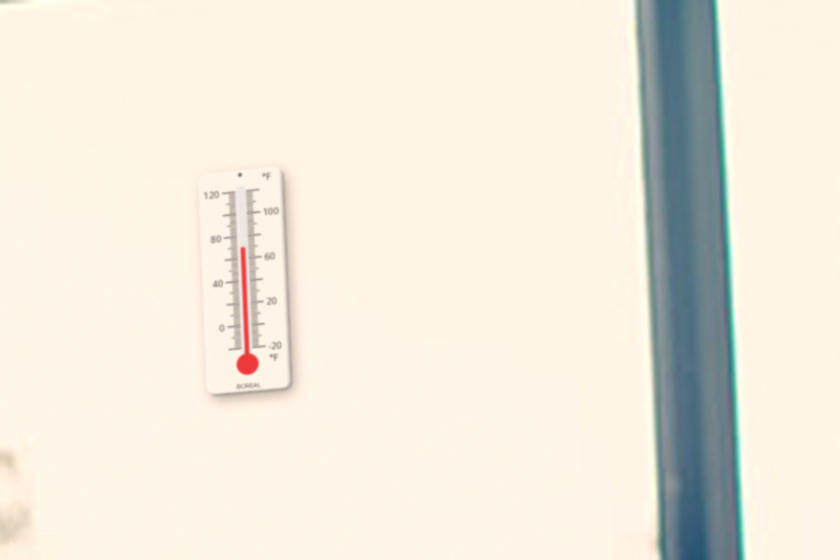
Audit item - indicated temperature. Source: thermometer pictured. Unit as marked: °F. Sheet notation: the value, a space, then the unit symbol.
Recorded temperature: 70 °F
